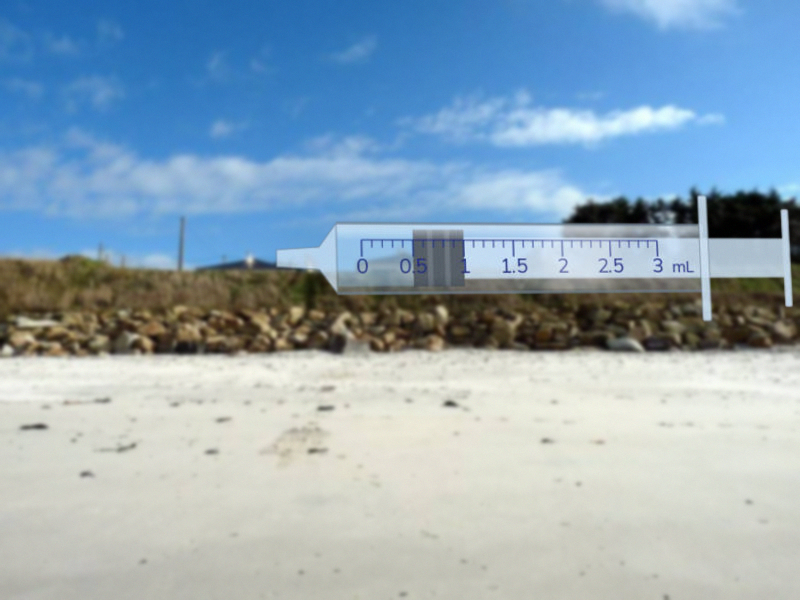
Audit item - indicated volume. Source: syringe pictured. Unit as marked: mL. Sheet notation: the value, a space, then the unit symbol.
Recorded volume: 0.5 mL
